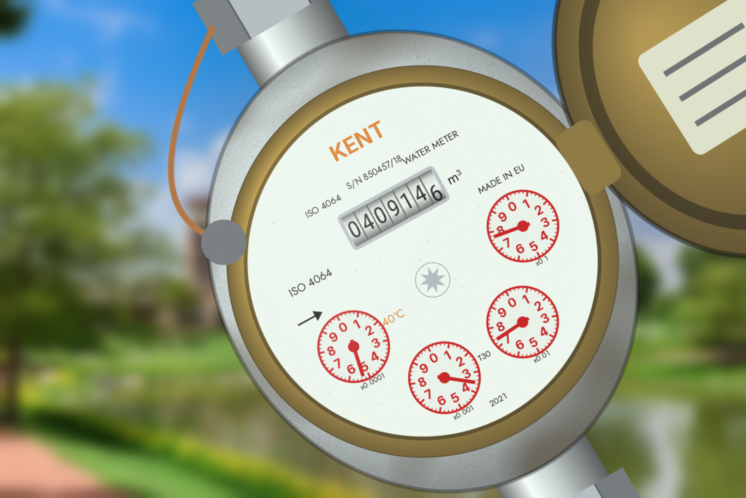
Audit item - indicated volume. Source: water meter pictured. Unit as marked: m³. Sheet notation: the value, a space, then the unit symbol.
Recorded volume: 409145.7735 m³
